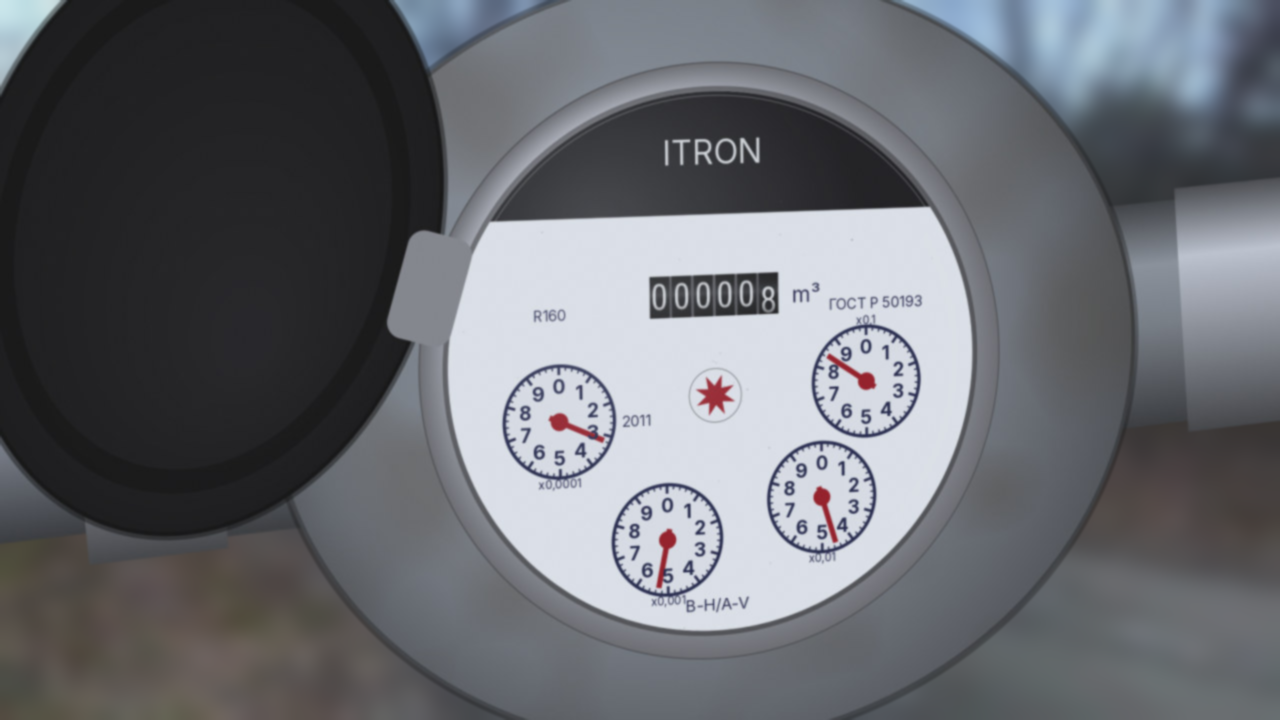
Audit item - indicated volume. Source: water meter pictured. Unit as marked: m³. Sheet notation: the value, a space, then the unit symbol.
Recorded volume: 7.8453 m³
